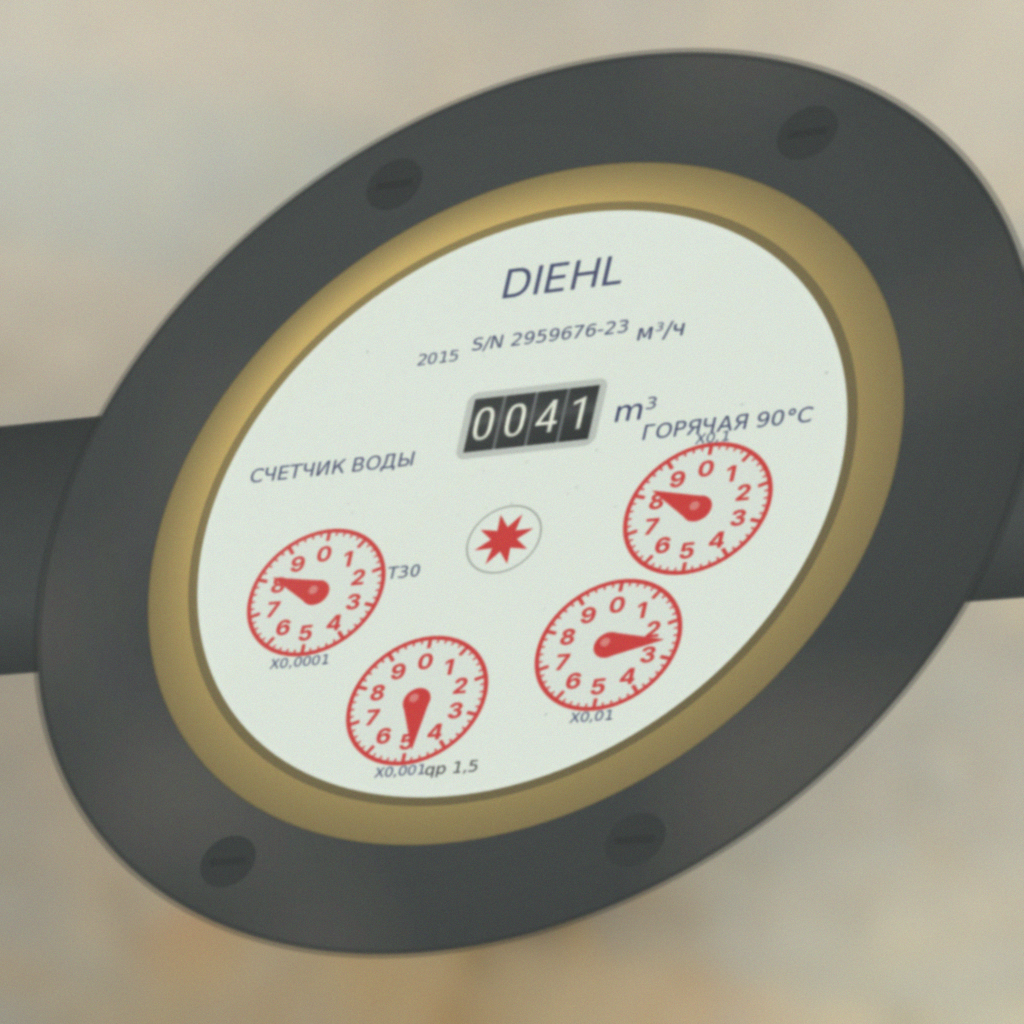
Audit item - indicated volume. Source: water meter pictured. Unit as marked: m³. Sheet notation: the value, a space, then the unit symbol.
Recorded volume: 41.8248 m³
